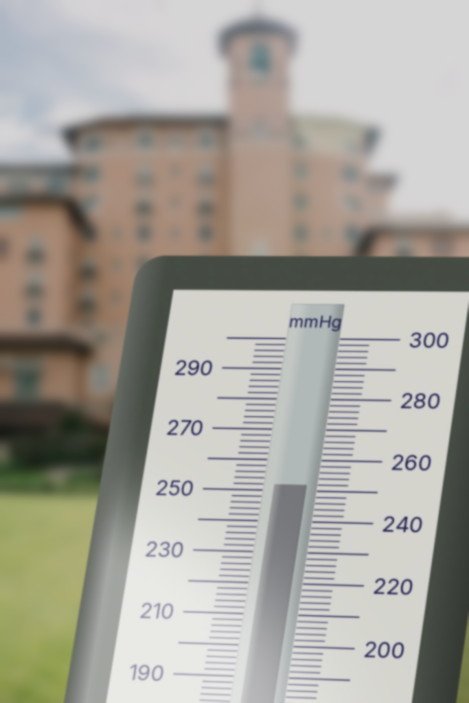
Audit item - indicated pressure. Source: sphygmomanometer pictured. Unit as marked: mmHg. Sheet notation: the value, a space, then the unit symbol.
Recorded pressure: 252 mmHg
